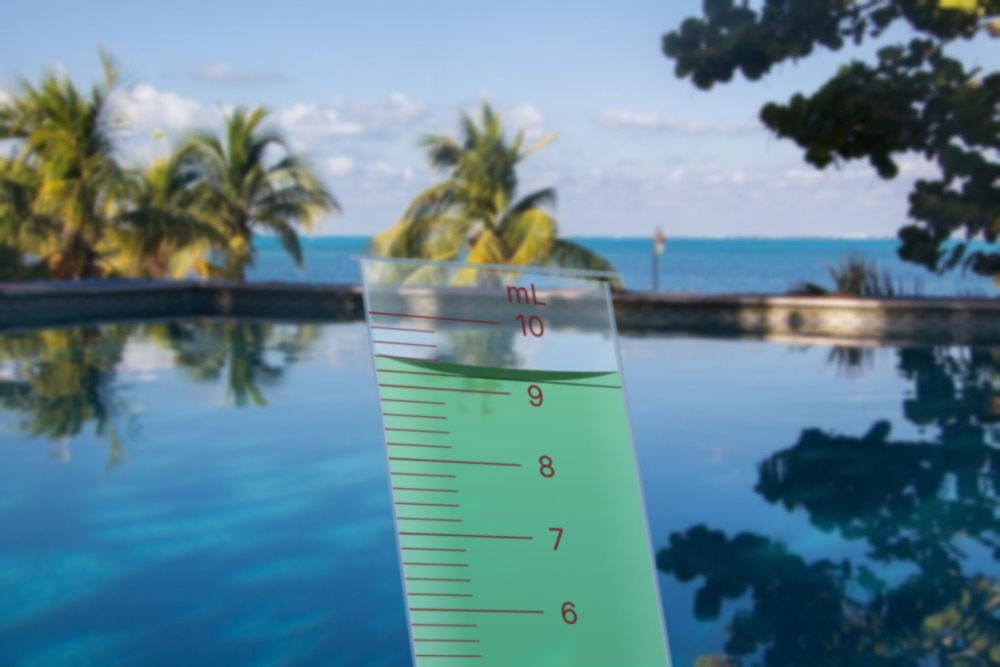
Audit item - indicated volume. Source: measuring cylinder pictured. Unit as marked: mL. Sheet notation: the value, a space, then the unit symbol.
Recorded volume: 9.2 mL
